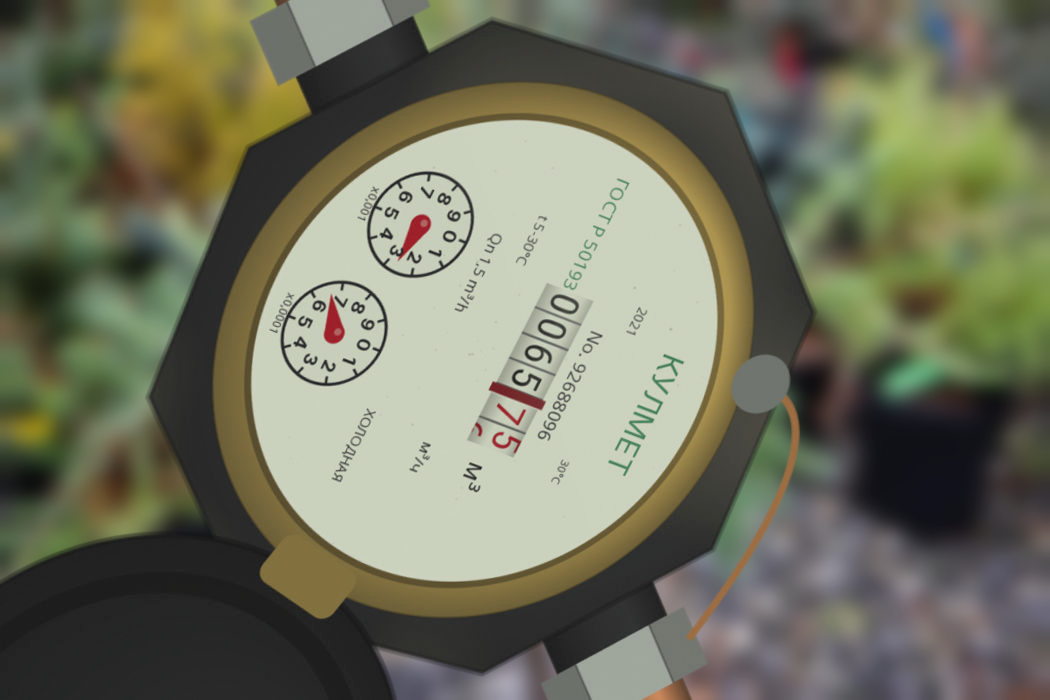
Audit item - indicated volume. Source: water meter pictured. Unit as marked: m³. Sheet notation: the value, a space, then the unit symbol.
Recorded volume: 65.7526 m³
